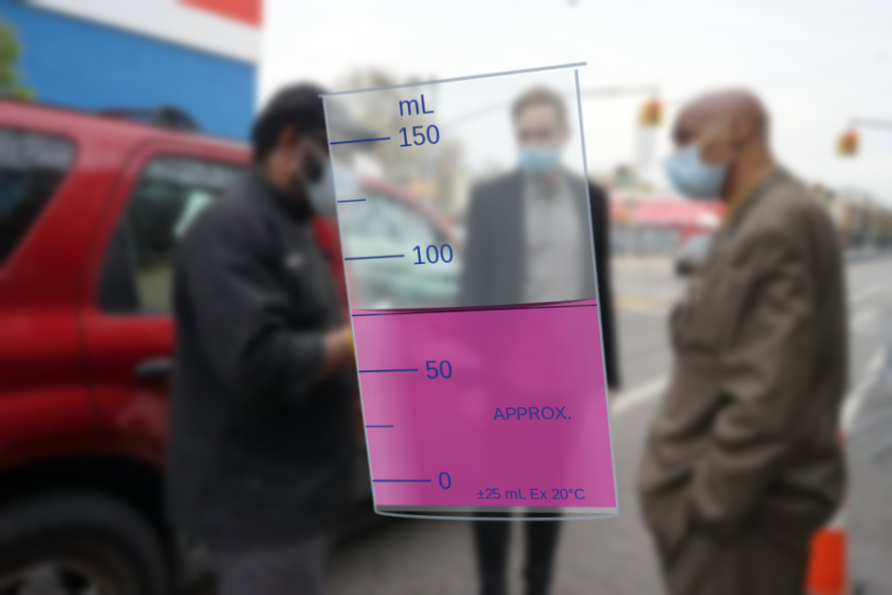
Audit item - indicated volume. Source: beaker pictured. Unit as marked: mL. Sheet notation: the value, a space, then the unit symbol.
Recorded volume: 75 mL
